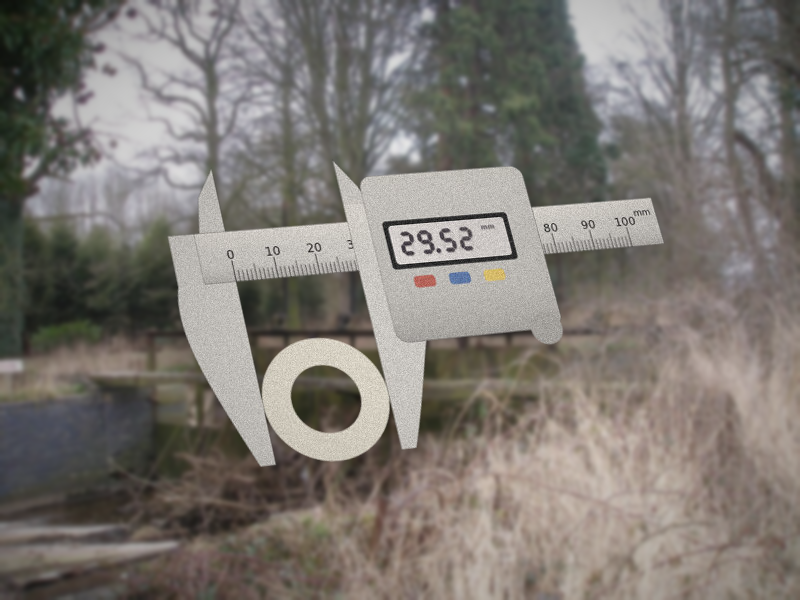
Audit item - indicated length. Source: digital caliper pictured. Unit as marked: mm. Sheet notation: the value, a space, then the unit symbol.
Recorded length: 29.52 mm
